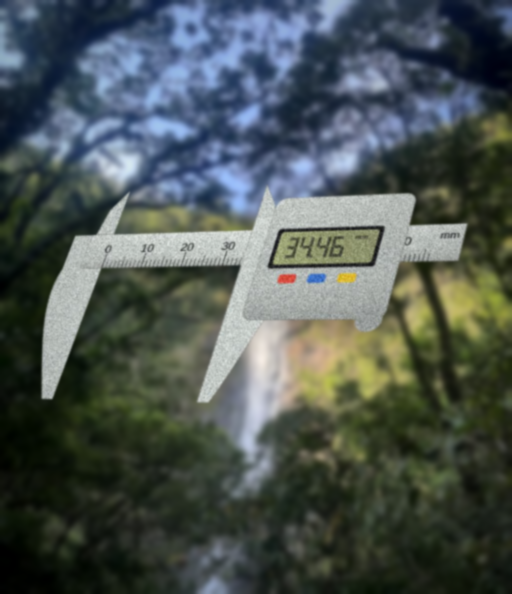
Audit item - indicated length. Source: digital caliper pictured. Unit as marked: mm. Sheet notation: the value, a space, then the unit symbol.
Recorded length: 34.46 mm
